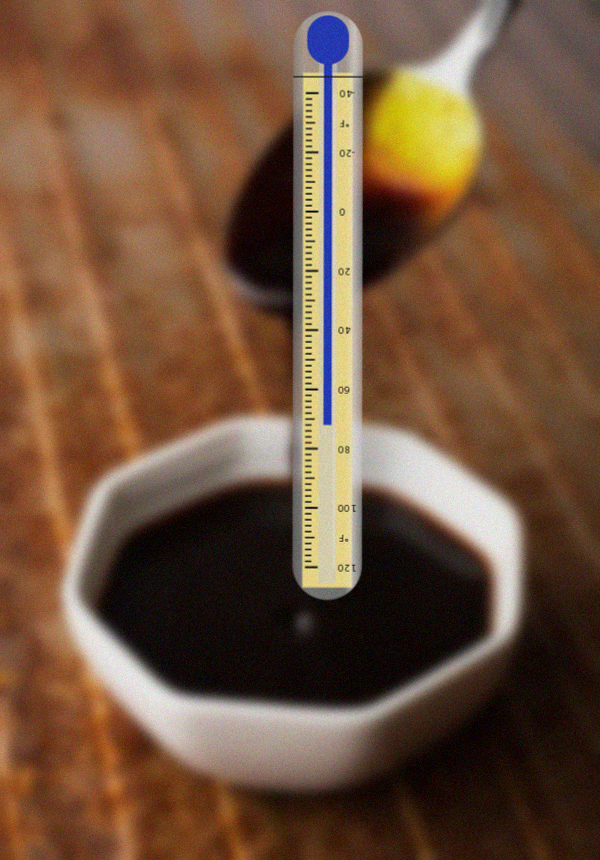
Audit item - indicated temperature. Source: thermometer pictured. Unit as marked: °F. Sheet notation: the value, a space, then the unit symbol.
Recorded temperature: 72 °F
